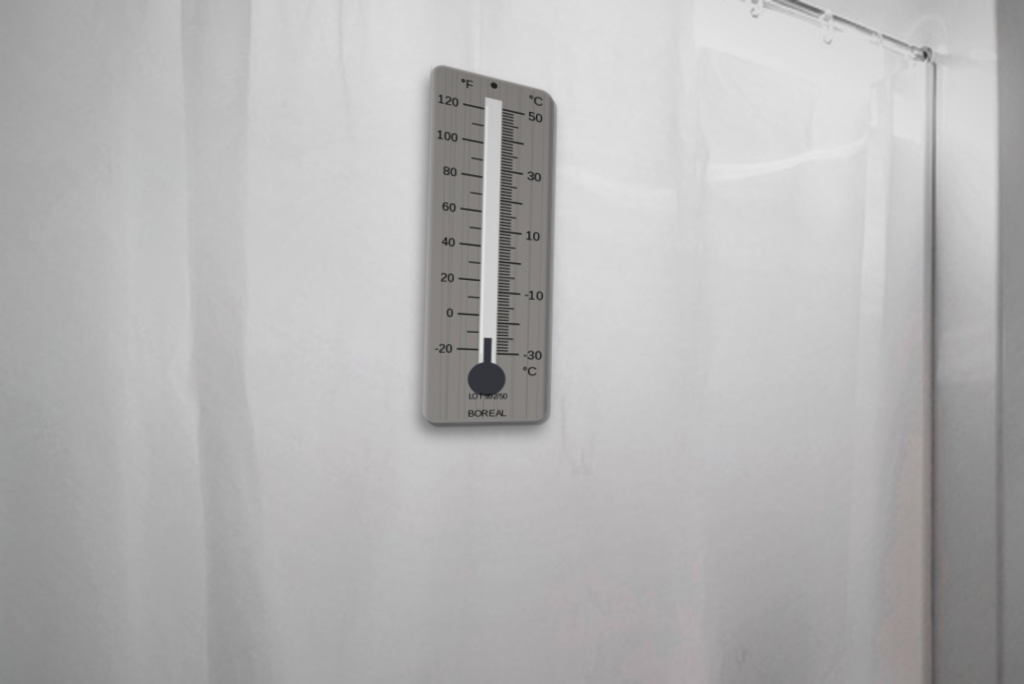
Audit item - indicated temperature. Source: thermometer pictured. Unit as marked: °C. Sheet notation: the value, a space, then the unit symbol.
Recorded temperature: -25 °C
